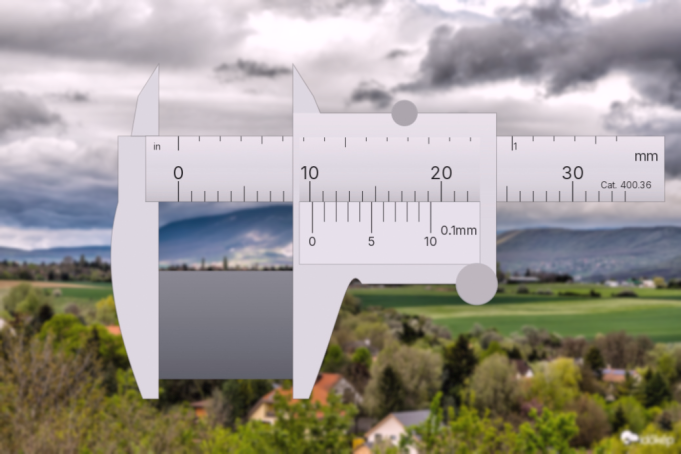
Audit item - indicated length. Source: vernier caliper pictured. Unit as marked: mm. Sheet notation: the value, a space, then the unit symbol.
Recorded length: 10.2 mm
